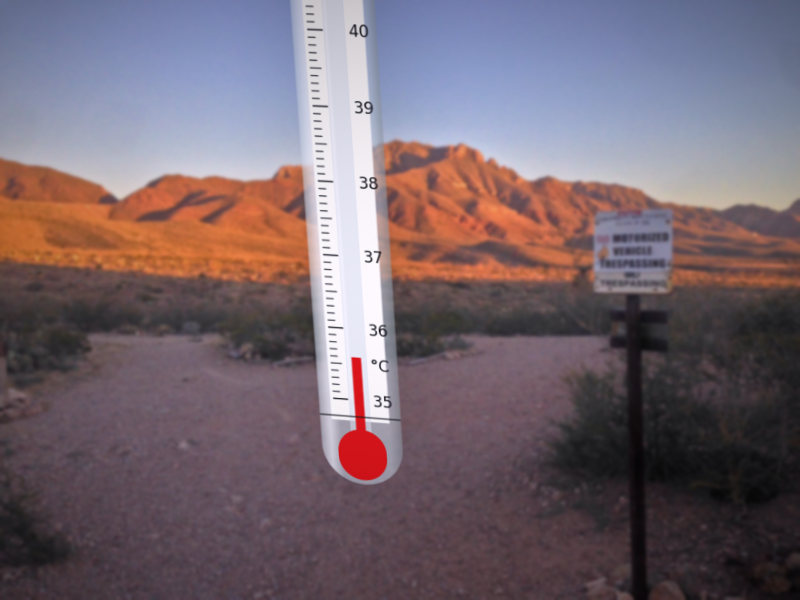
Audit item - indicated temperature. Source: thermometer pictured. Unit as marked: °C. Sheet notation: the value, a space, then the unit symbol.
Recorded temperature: 35.6 °C
